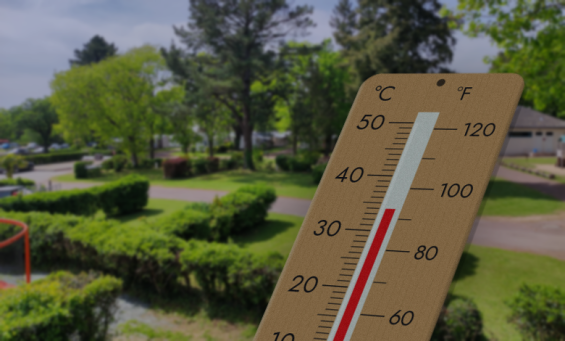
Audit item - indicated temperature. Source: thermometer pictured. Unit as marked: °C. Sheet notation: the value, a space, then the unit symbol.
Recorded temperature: 34 °C
